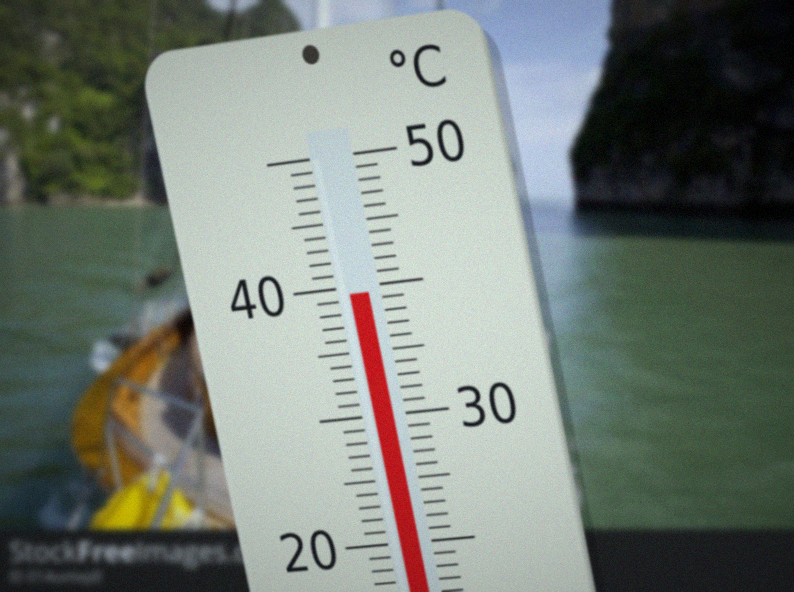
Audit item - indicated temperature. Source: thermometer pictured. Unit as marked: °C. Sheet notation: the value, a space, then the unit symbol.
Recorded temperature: 39.5 °C
